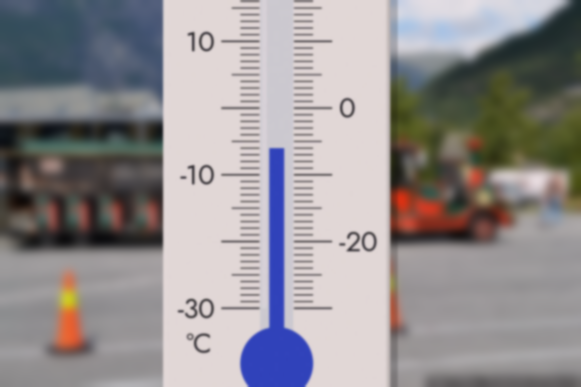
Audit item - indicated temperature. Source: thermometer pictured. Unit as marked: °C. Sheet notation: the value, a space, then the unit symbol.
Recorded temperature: -6 °C
